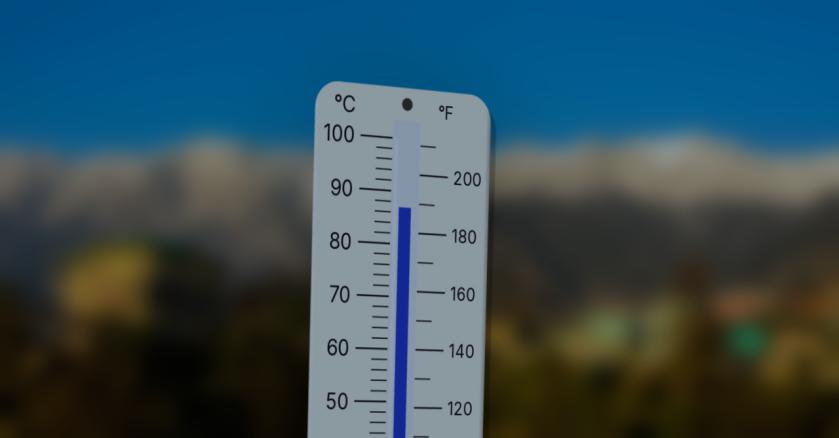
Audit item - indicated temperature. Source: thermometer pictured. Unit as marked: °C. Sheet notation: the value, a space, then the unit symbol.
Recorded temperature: 87 °C
